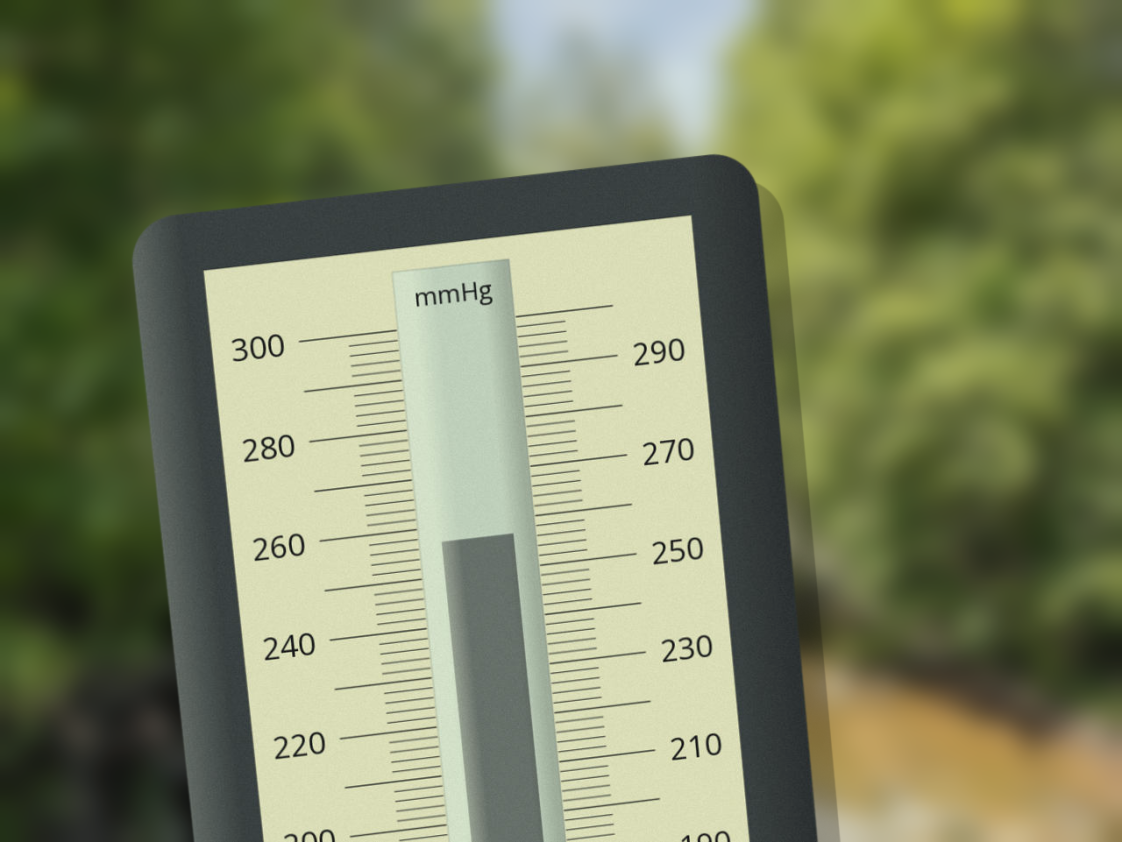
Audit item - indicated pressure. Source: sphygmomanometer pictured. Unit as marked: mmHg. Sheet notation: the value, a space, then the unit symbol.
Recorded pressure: 257 mmHg
